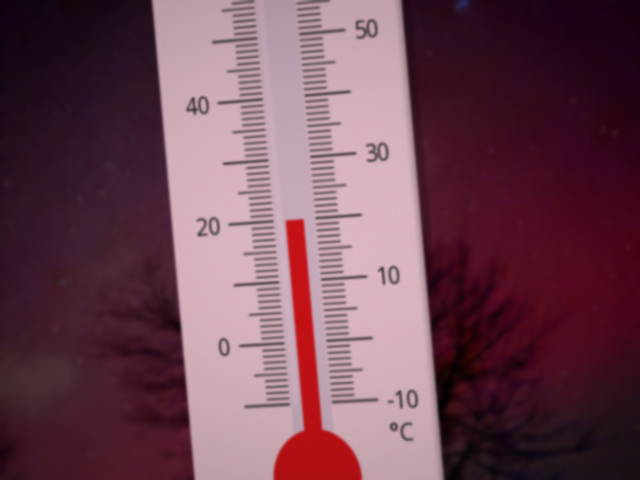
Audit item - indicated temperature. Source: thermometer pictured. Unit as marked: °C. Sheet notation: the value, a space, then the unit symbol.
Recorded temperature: 20 °C
